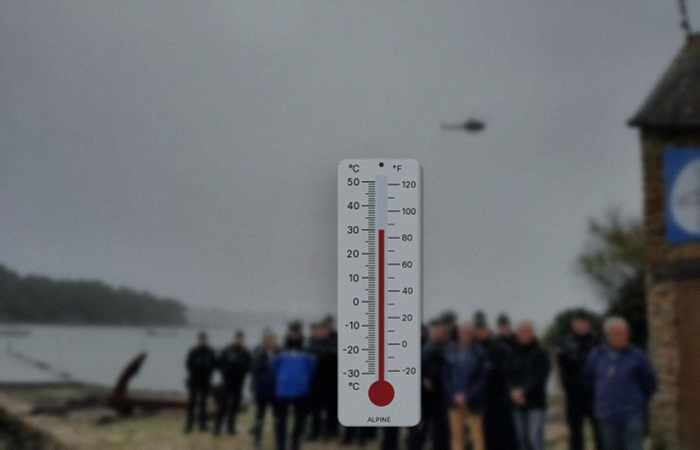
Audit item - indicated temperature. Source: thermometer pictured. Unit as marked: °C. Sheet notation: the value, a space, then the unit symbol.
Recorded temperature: 30 °C
